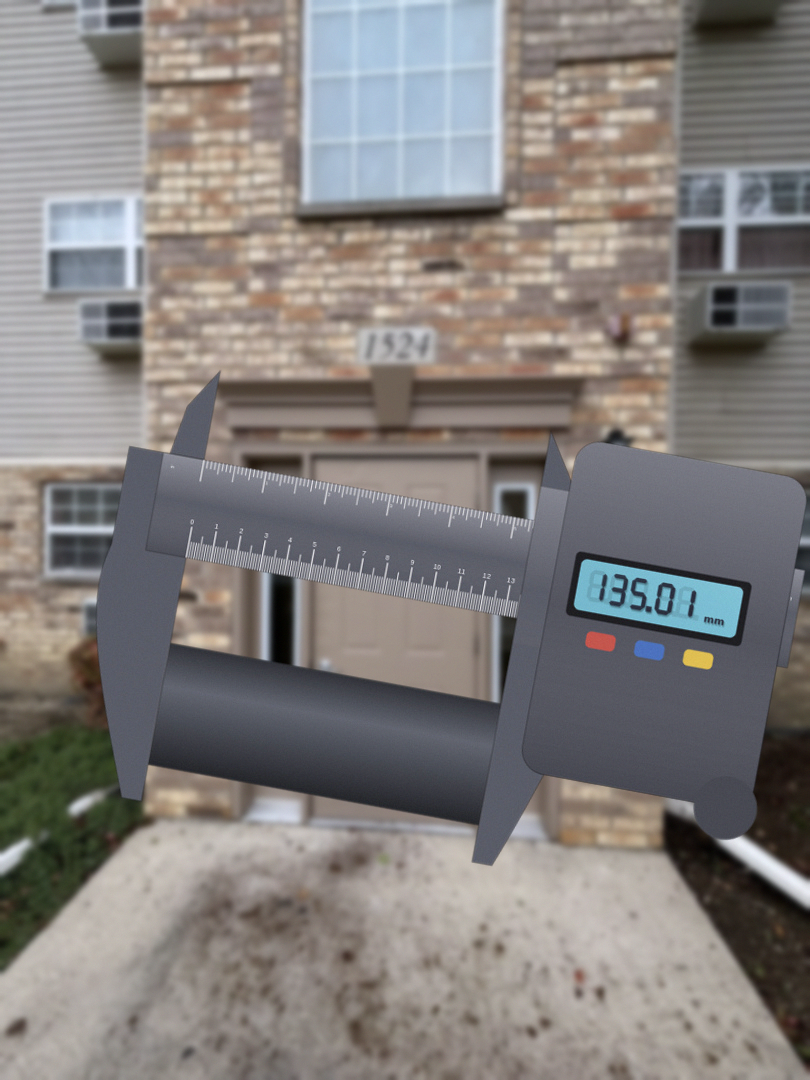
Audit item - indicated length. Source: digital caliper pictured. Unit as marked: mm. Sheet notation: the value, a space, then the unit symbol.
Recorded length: 135.01 mm
